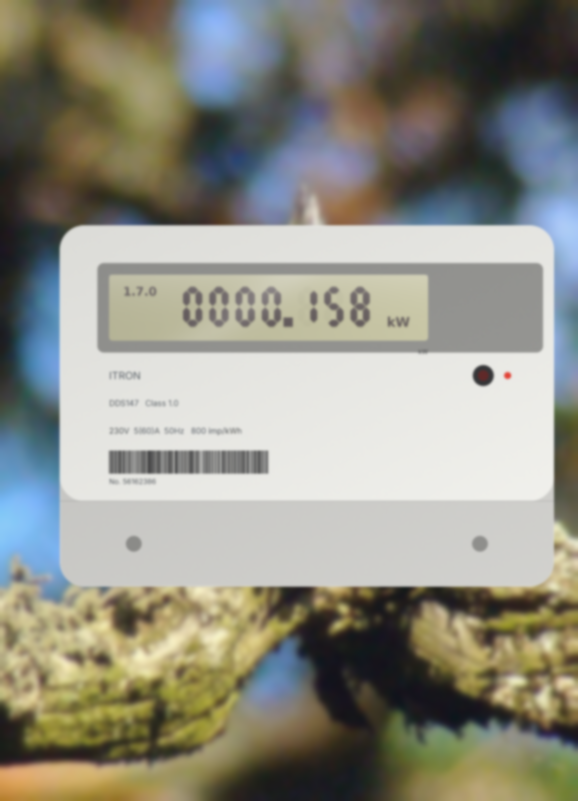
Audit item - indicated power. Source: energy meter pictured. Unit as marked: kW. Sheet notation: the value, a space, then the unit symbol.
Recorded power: 0.158 kW
